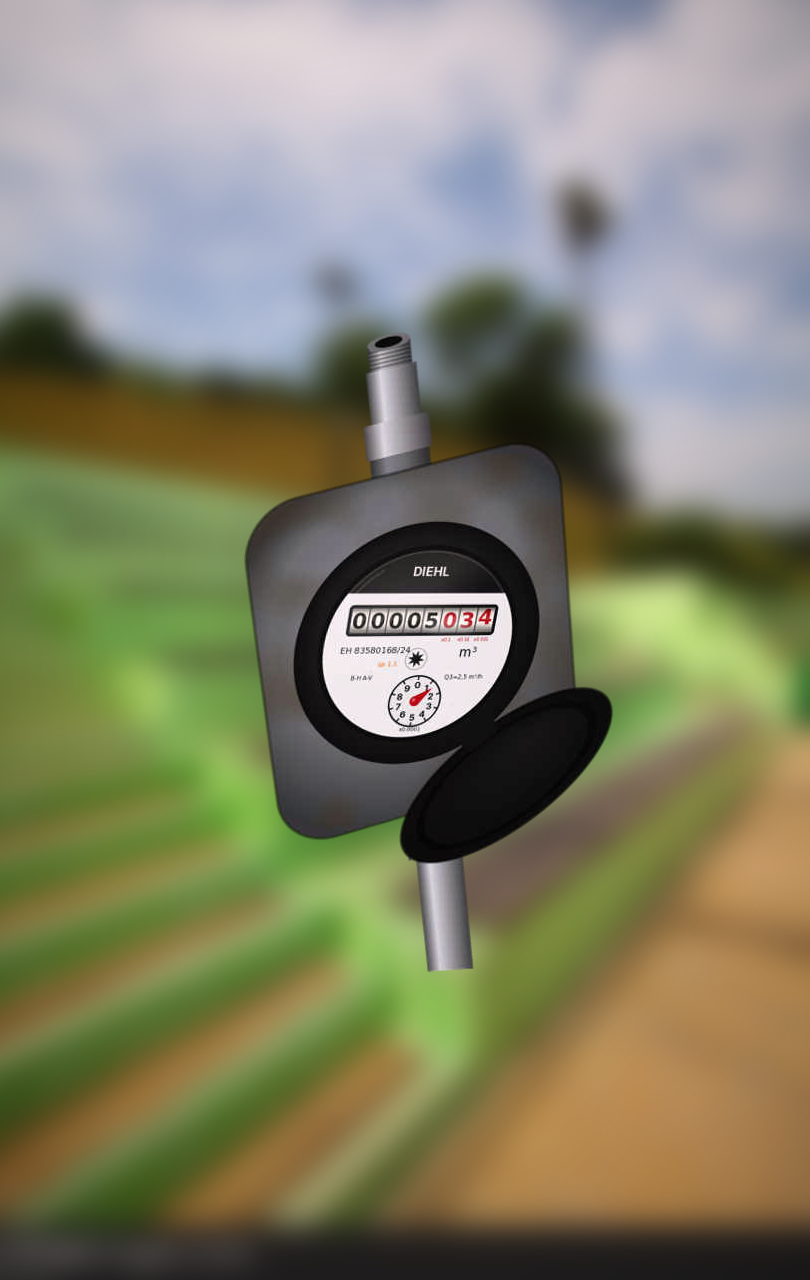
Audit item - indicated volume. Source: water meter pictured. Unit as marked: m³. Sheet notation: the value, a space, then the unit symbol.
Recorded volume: 5.0341 m³
